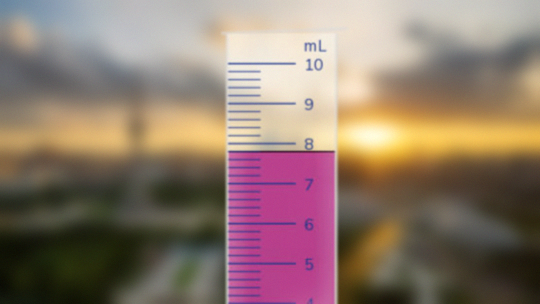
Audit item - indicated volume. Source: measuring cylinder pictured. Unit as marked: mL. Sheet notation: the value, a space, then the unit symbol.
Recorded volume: 7.8 mL
